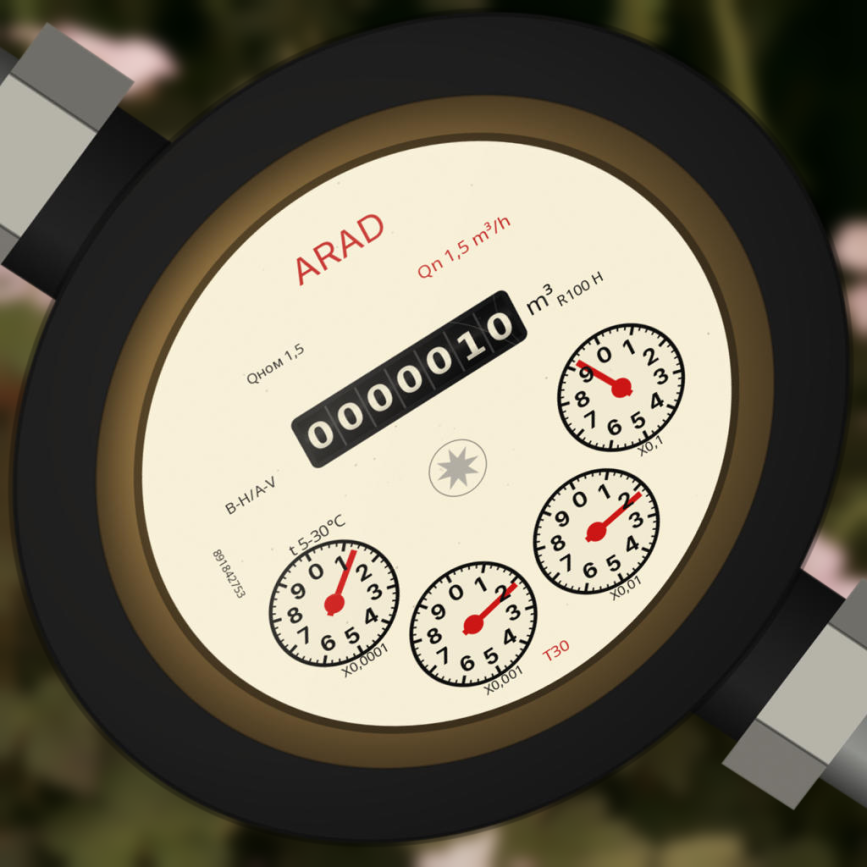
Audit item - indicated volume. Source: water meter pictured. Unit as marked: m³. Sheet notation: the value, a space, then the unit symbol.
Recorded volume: 9.9221 m³
